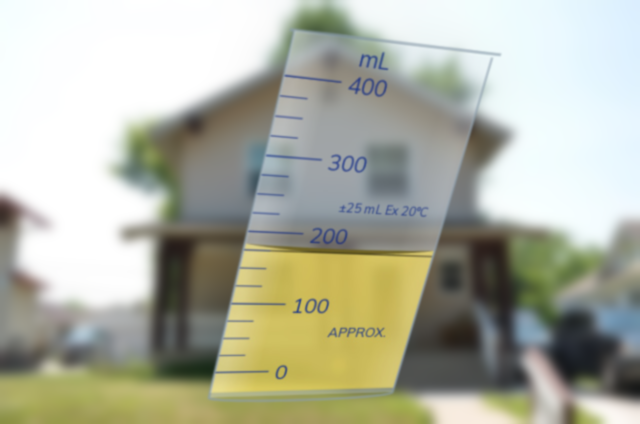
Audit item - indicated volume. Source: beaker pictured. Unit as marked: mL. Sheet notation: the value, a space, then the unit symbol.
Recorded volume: 175 mL
